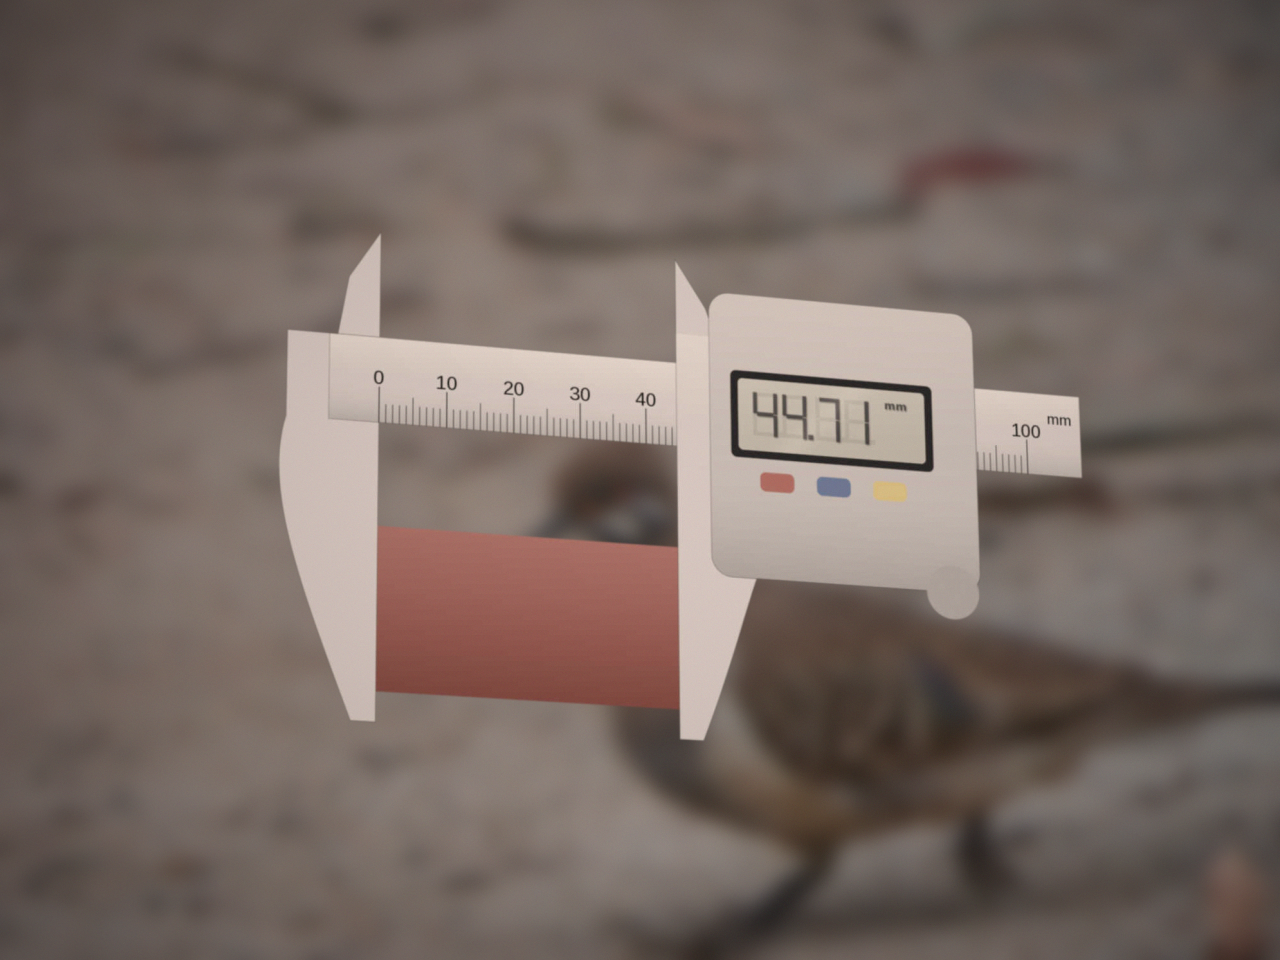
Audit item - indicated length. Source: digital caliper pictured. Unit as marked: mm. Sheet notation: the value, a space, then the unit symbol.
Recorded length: 44.71 mm
